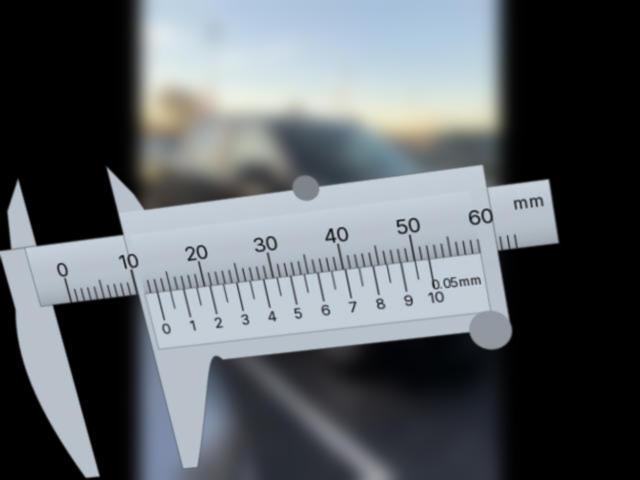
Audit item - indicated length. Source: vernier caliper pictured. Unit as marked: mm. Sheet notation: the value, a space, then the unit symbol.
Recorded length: 13.0 mm
